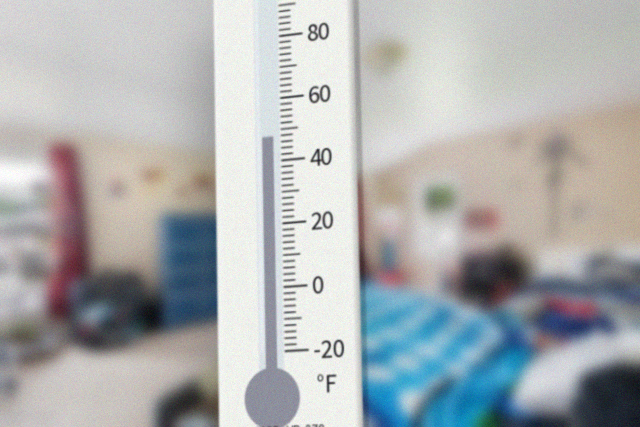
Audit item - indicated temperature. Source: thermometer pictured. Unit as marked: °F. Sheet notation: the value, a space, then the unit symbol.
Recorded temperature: 48 °F
